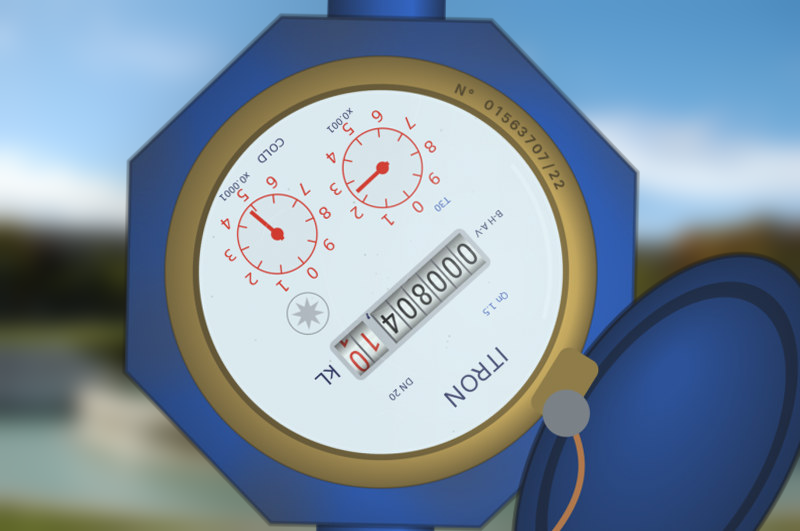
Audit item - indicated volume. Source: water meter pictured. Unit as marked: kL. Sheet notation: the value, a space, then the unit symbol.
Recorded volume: 804.1024 kL
